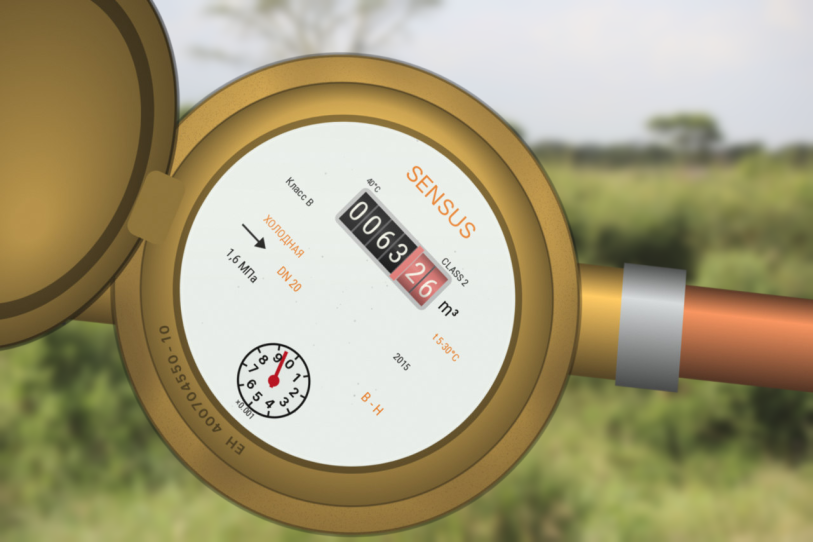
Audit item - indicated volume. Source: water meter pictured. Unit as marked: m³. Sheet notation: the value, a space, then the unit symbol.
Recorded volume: 63.259 m³
